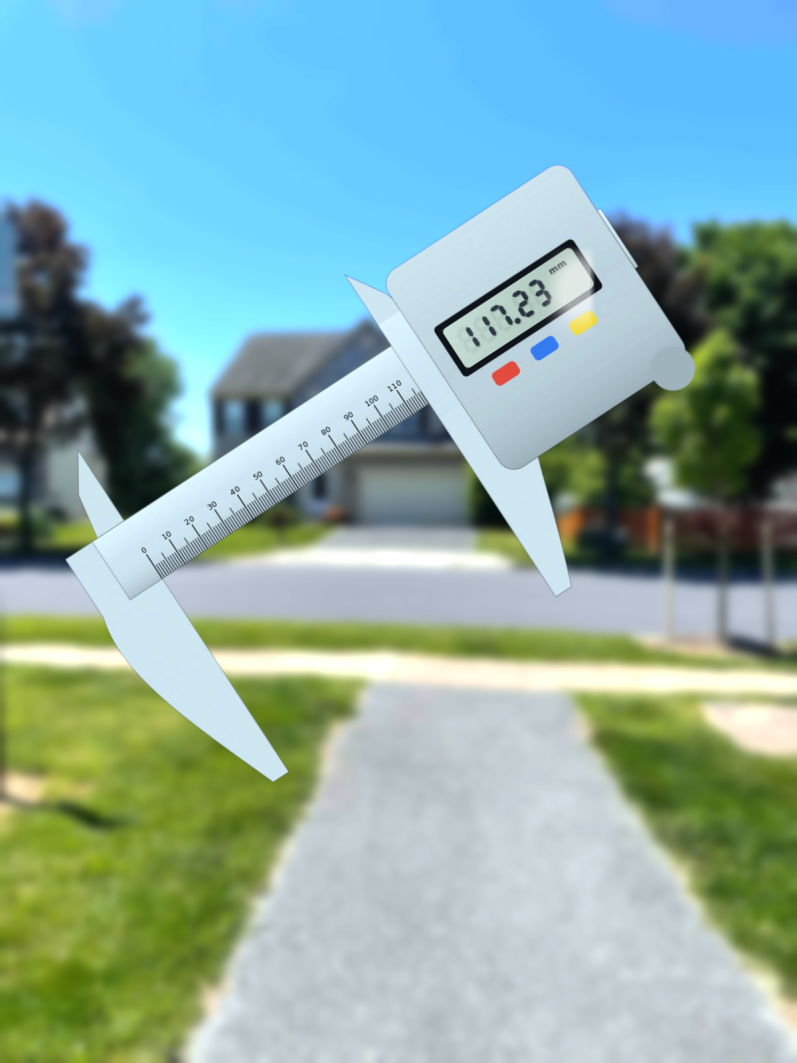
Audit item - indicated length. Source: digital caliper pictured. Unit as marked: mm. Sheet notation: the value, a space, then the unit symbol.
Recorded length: 117.23 mm
